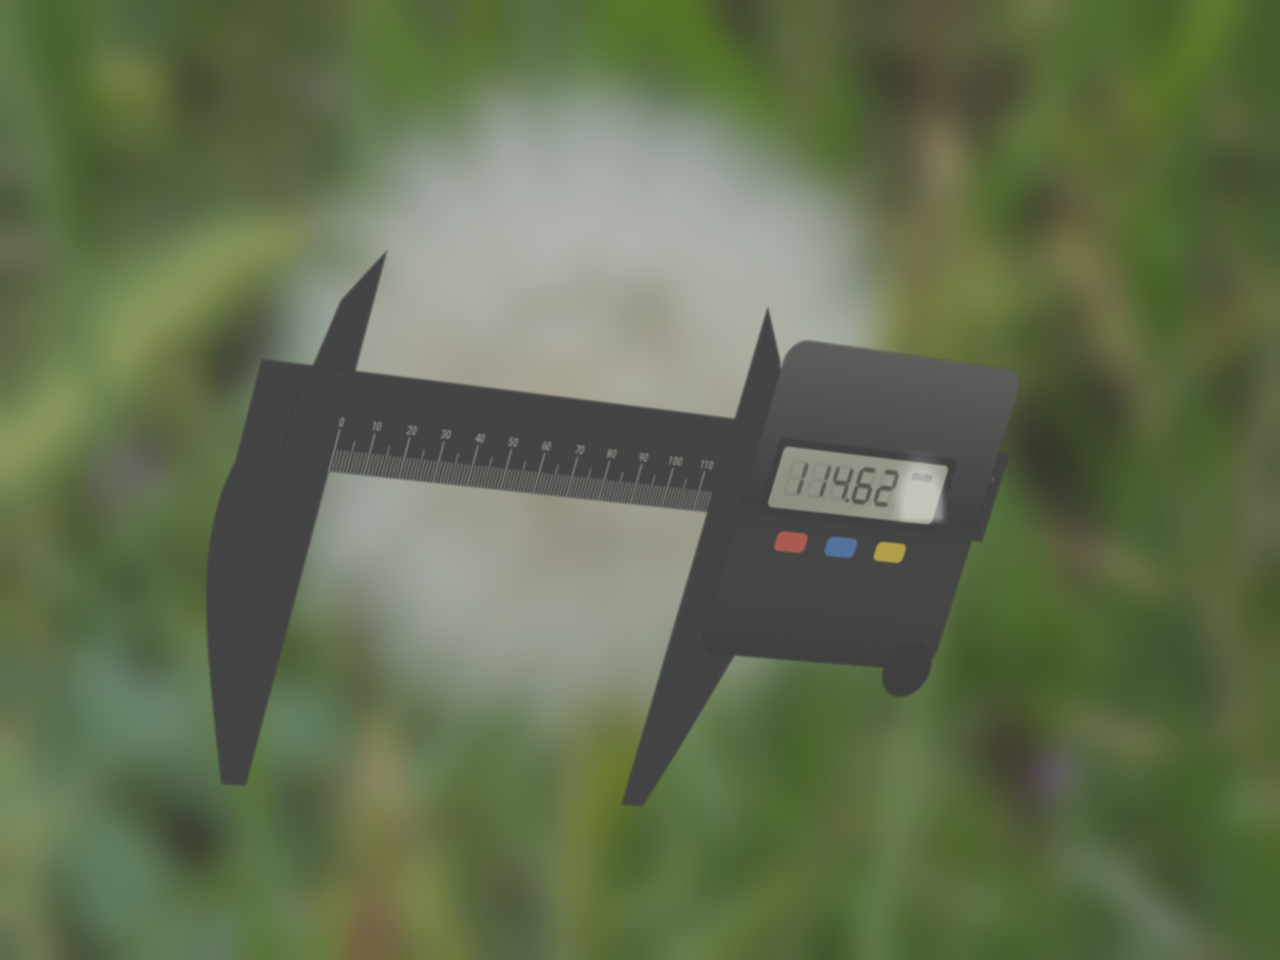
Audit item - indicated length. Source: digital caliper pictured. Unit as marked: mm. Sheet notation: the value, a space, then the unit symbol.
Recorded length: 114.62 mm
